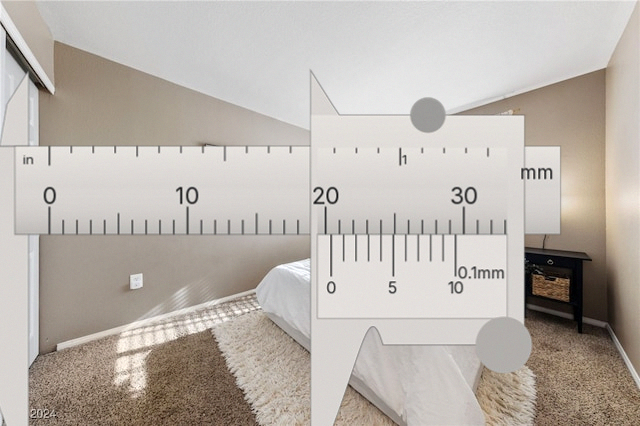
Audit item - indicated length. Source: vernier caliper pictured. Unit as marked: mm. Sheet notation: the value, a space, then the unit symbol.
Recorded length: 20.4 mm
